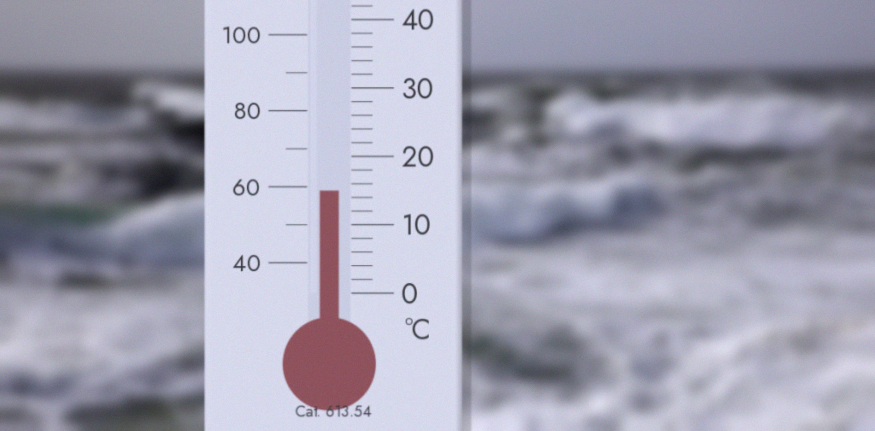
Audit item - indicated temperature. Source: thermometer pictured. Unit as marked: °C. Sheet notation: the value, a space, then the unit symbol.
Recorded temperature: 15 °C
